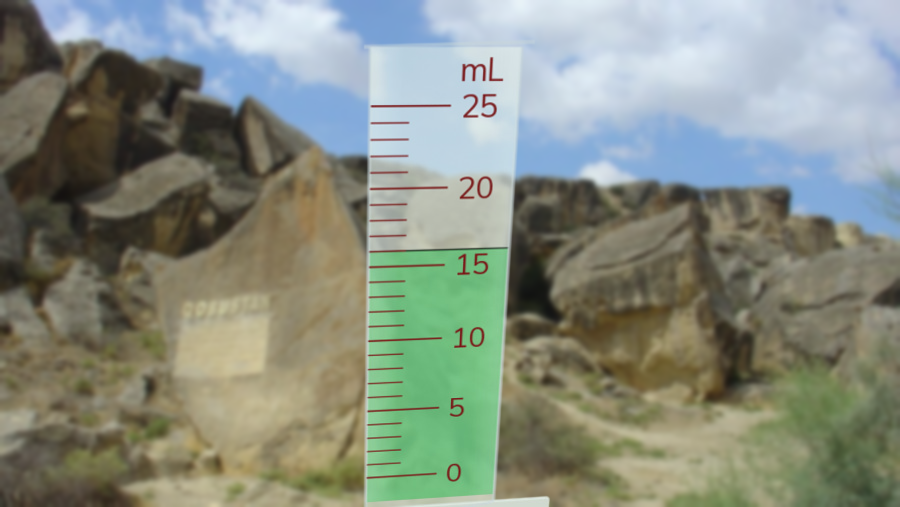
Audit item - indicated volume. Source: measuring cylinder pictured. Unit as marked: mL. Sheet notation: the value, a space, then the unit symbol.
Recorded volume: 16 mL
